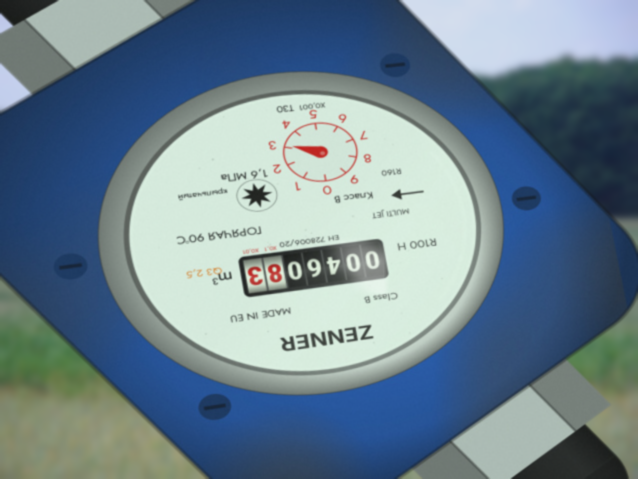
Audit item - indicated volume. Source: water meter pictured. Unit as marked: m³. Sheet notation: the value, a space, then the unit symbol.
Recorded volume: 460.833 m³
